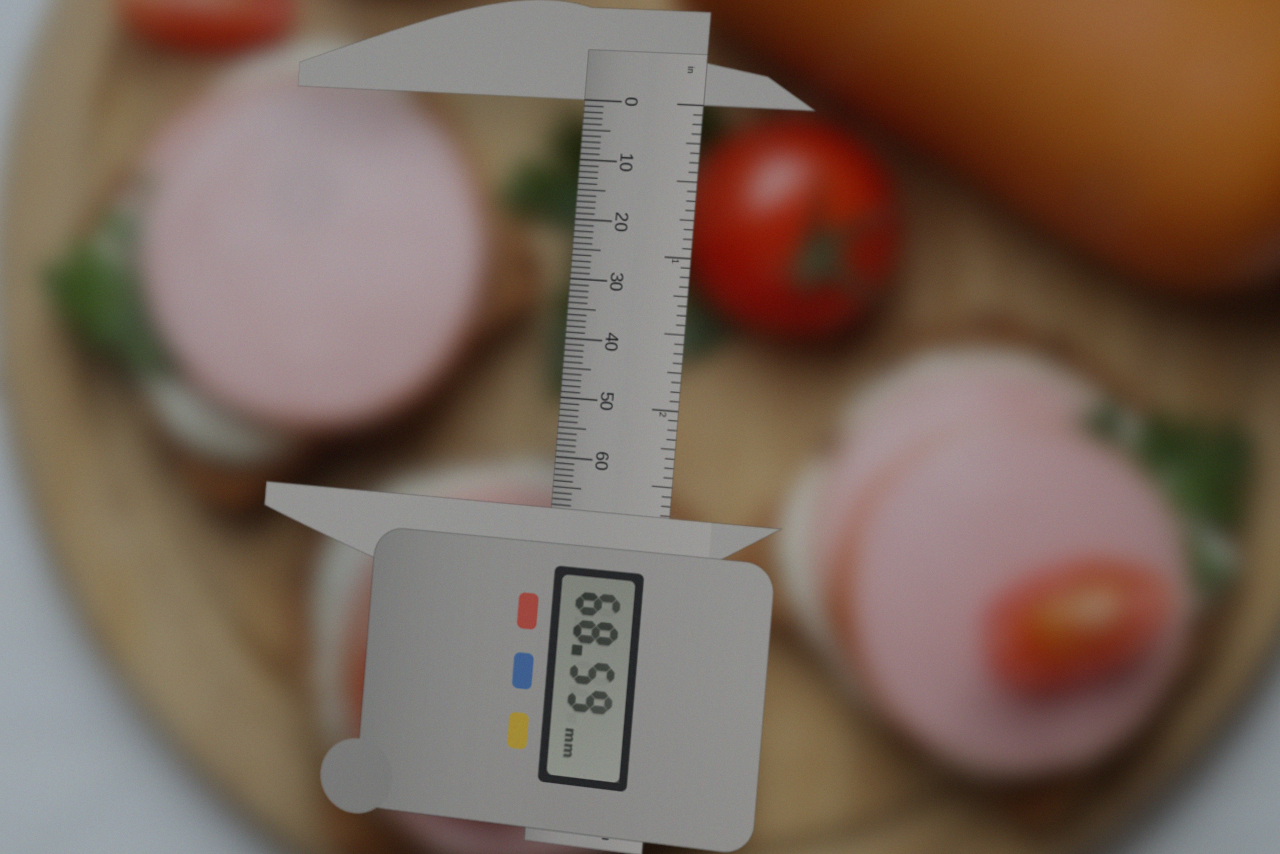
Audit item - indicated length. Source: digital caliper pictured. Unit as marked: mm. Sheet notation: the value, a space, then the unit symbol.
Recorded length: 68.59 mm
